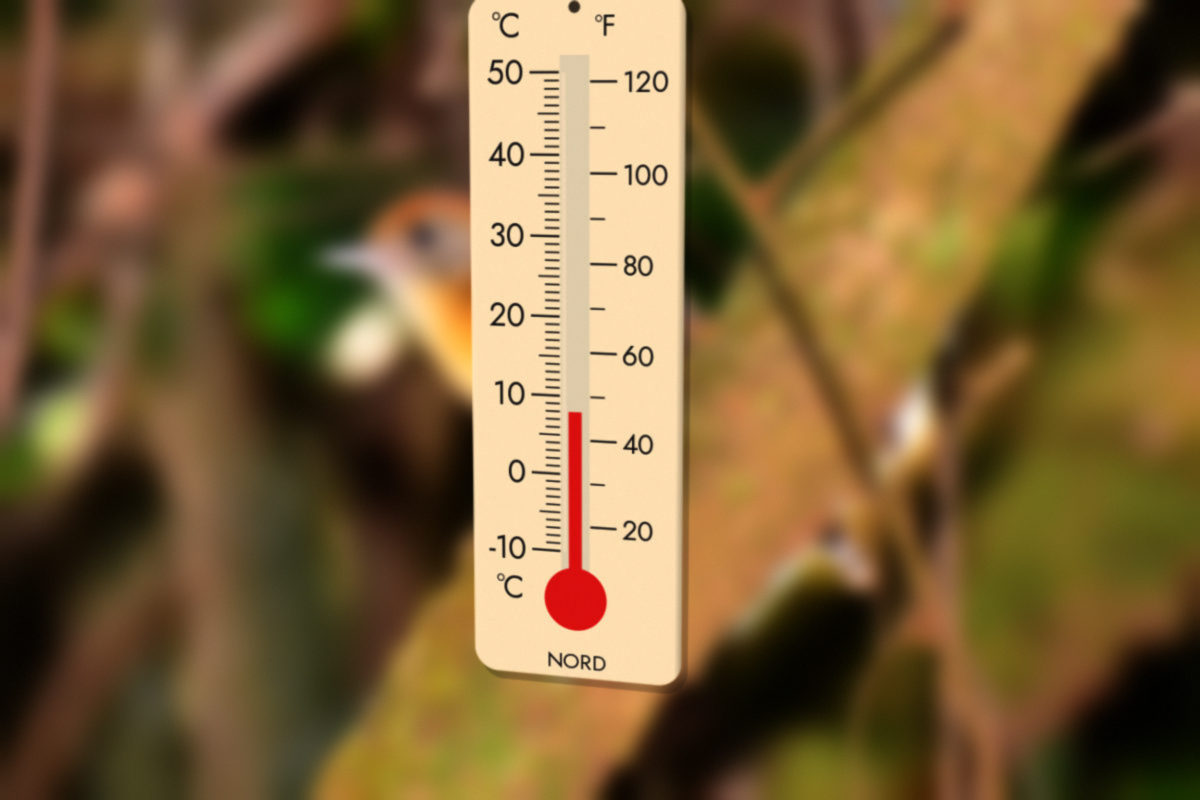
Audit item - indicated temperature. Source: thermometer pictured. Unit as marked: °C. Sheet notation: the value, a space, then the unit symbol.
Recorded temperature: 8 °C
